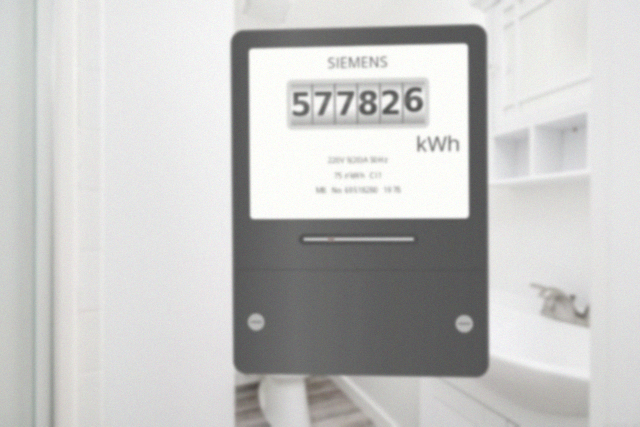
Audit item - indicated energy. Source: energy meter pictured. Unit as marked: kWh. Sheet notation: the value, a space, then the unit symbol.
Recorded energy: 577826 kWh
